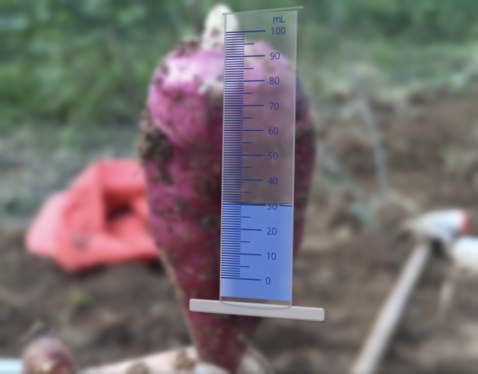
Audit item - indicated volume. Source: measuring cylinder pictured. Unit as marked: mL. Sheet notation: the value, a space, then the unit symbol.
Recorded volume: 30 mL
